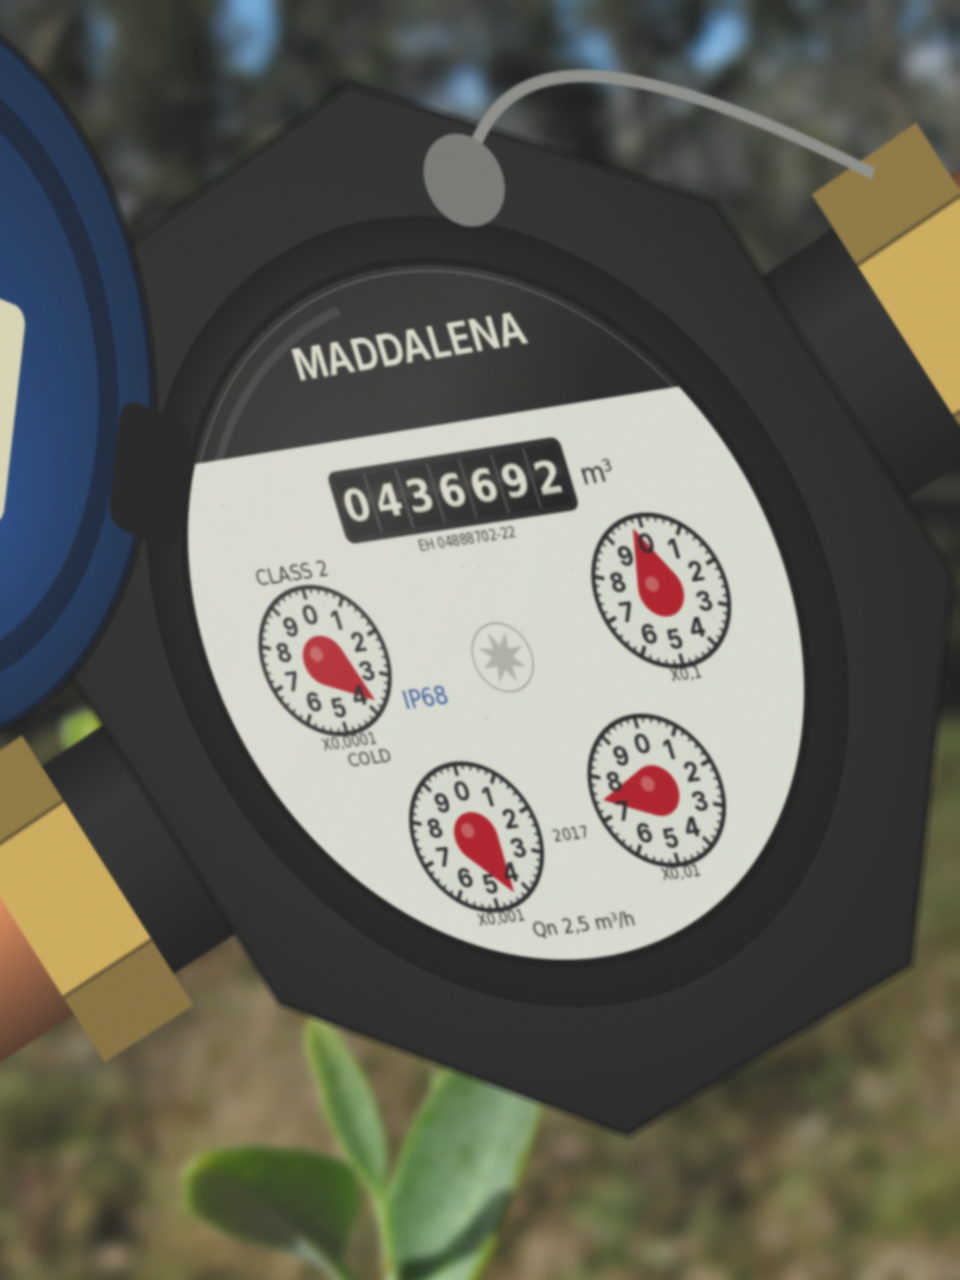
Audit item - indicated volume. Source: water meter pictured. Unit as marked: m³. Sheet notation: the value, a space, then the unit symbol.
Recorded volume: 436691.9743 m³
